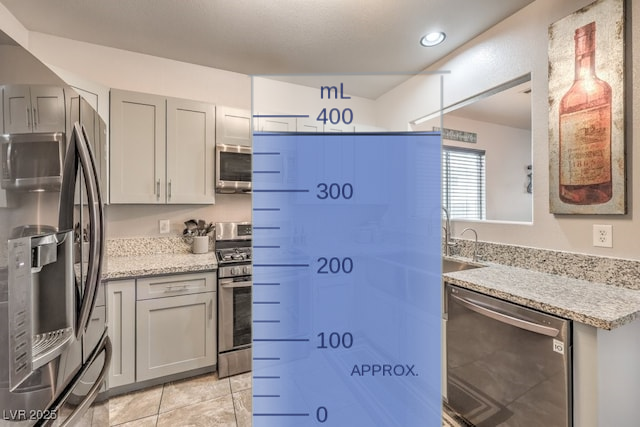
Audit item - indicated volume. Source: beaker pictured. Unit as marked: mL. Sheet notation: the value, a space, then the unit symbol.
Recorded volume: 375 mL
